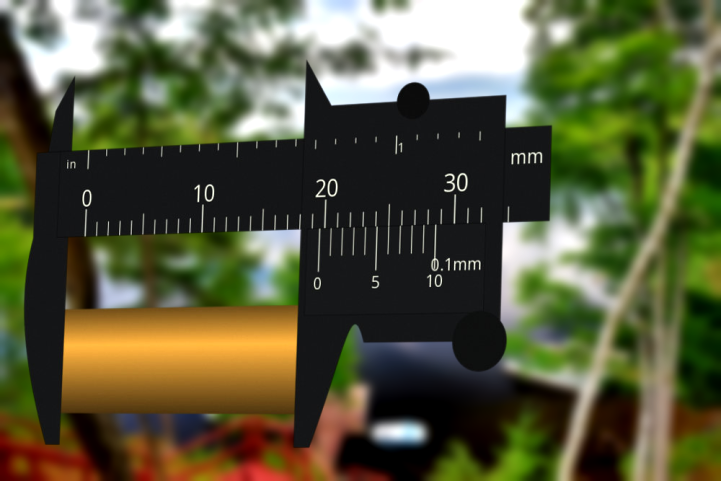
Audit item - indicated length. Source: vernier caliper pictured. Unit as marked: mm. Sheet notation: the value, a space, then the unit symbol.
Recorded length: 19.6 mm
